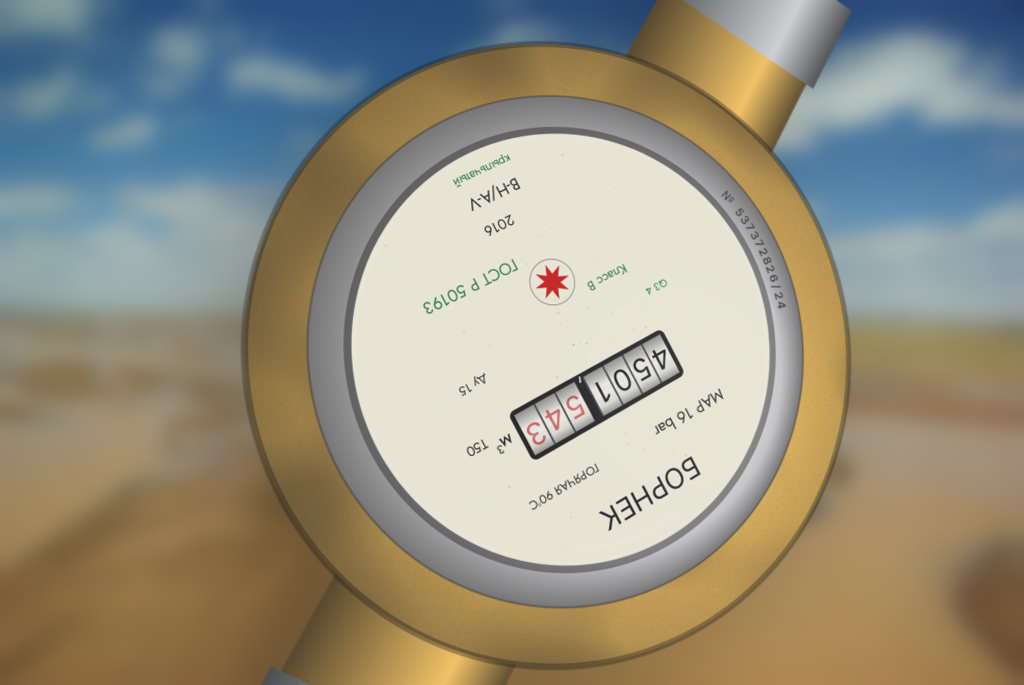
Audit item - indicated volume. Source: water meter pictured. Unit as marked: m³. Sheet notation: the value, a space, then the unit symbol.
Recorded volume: 4501.543 m³
